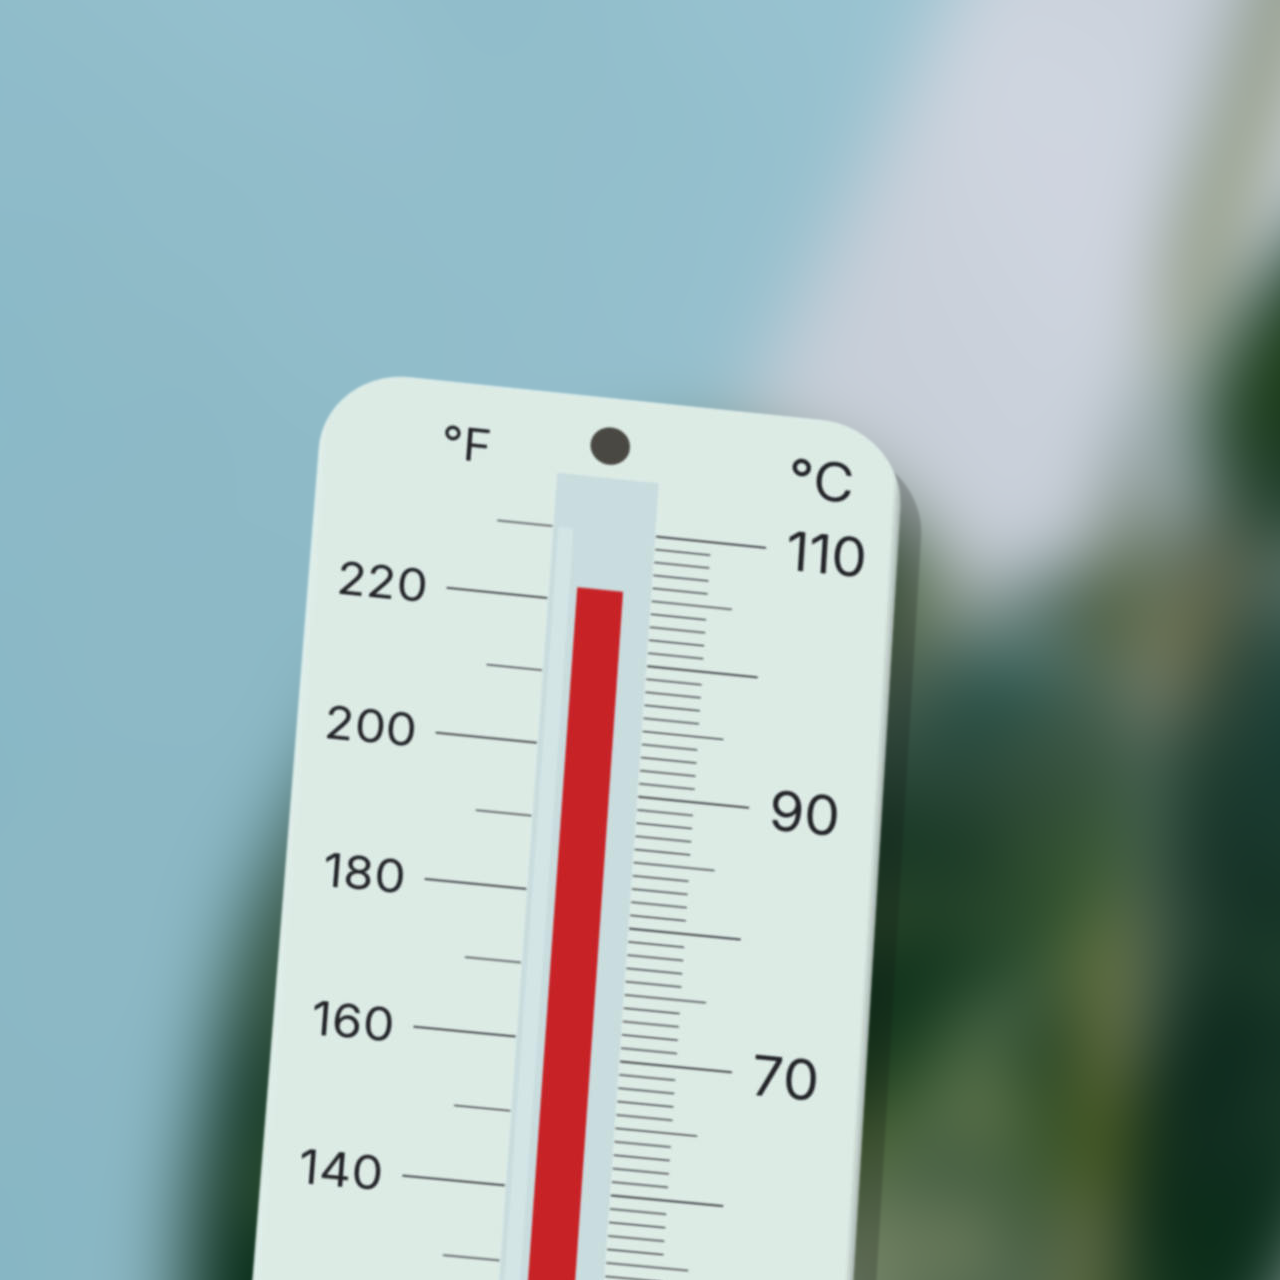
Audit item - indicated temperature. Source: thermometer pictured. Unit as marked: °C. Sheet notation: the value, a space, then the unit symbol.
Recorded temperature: 105.5 °C
